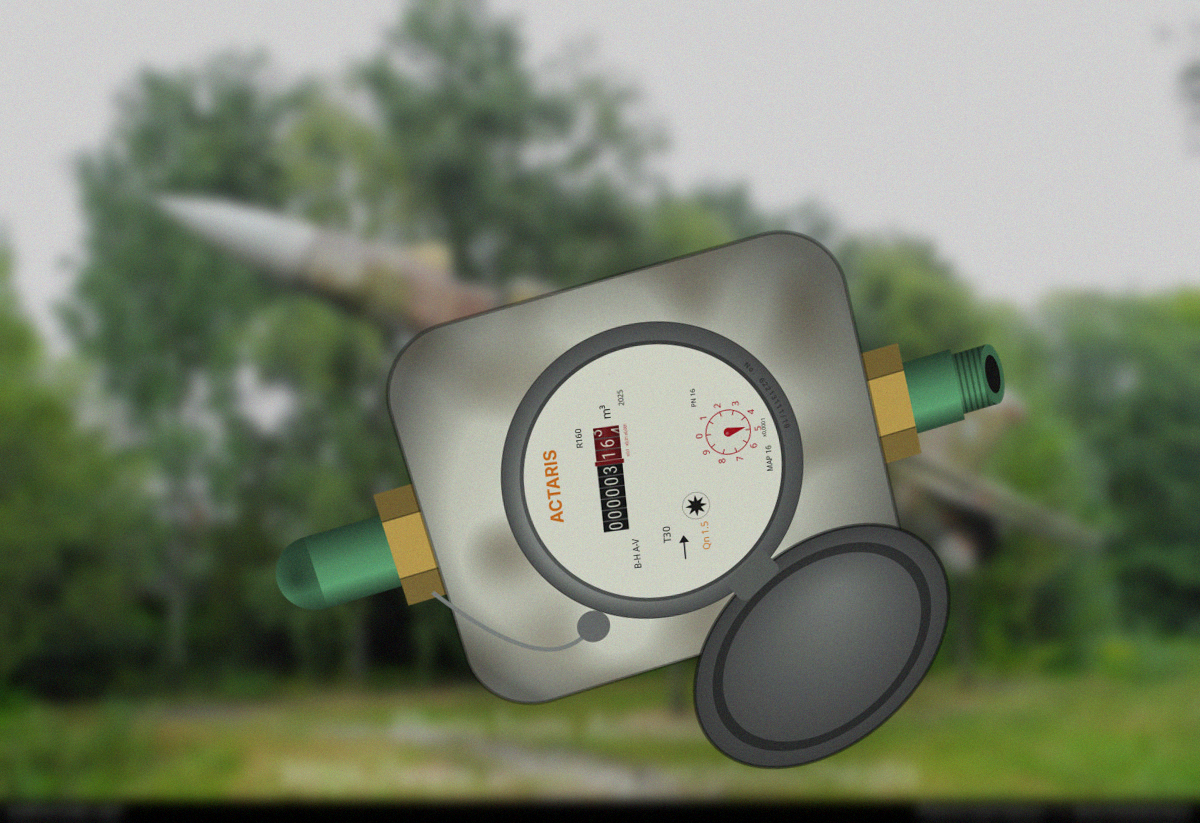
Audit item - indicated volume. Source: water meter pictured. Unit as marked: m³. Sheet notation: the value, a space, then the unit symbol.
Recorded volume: 3.1634 m³
